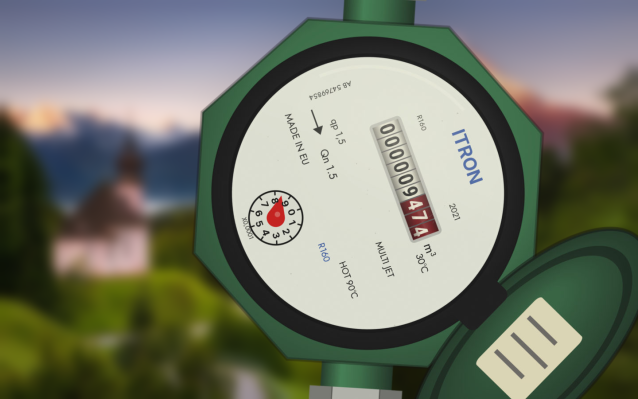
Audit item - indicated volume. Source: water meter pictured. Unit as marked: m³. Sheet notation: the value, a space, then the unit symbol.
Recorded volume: 9.4738 m³
